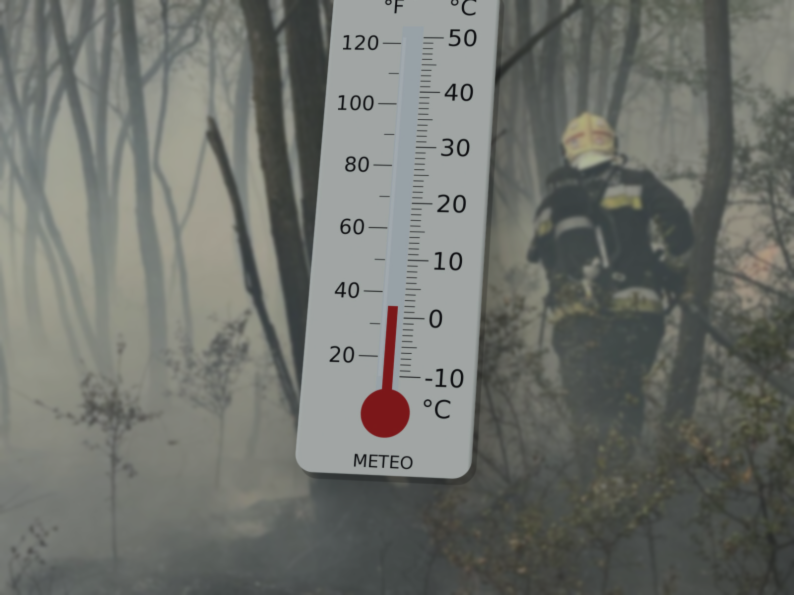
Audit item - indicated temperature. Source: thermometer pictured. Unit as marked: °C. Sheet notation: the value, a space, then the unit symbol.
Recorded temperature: 2 °C
